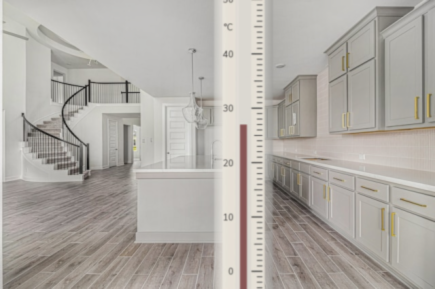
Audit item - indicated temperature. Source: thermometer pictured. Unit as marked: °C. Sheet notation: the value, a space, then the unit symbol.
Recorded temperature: 27 °C
